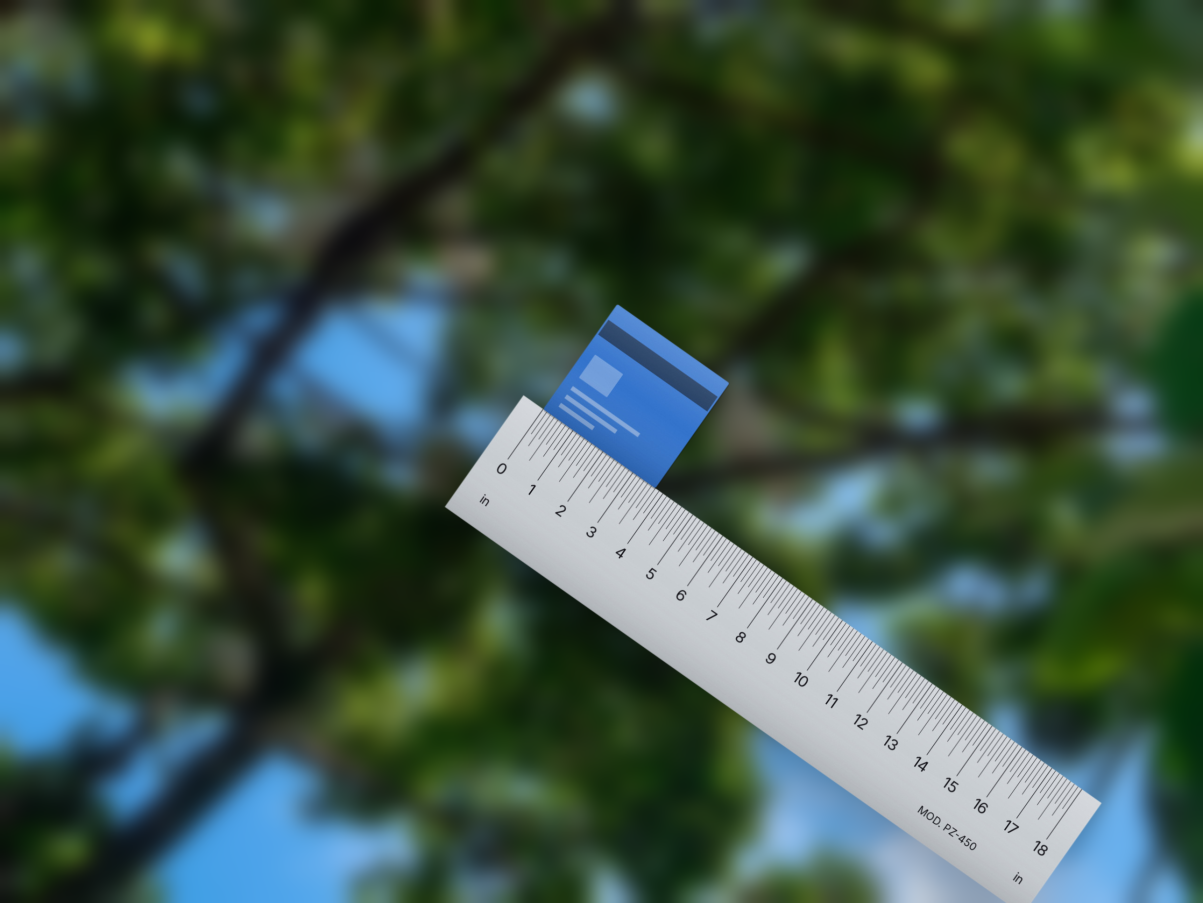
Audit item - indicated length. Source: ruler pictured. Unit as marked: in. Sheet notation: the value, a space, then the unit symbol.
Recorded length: 3.75 in
